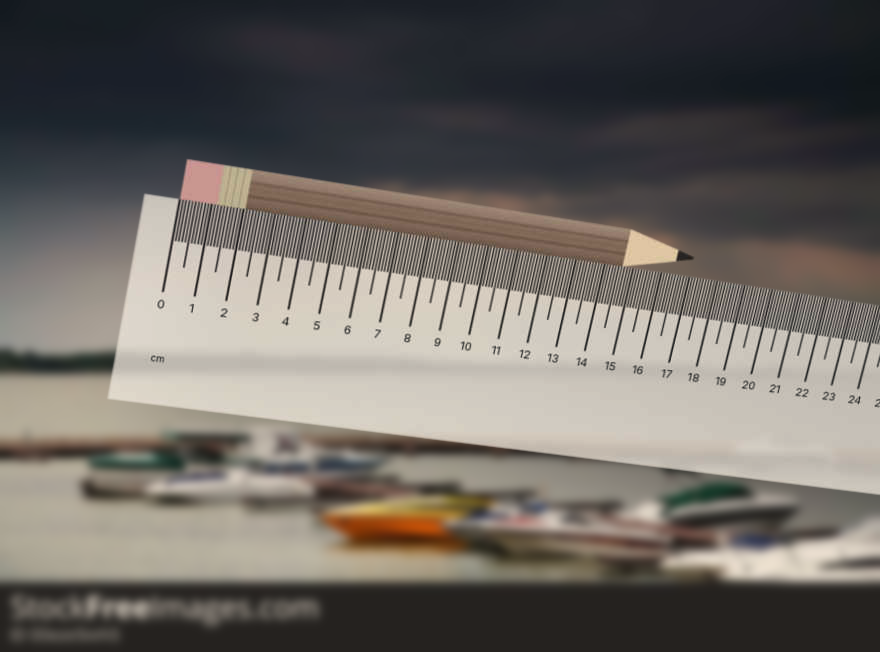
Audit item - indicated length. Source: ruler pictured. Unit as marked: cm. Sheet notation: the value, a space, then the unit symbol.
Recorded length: 17 cm
